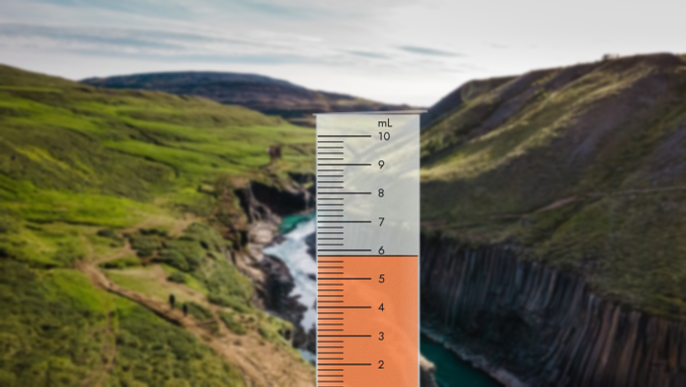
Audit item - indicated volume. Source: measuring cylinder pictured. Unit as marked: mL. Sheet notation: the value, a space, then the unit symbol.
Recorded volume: 5.8 mL
